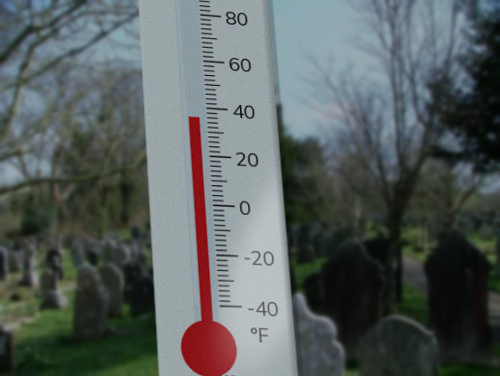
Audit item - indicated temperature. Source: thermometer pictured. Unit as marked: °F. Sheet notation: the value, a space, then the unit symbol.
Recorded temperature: 36 °F
